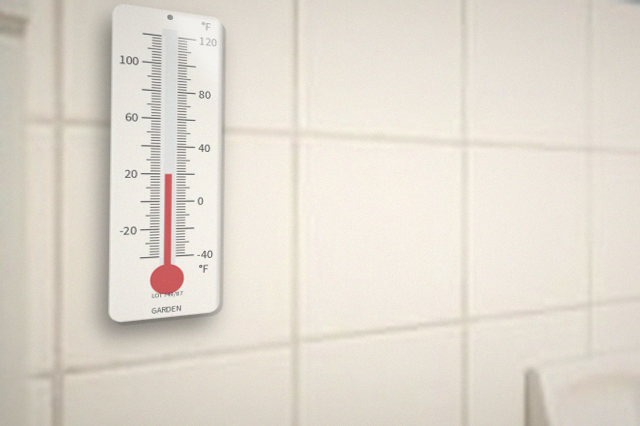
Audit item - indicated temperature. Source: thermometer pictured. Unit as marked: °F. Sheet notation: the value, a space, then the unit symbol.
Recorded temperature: 20 °F
